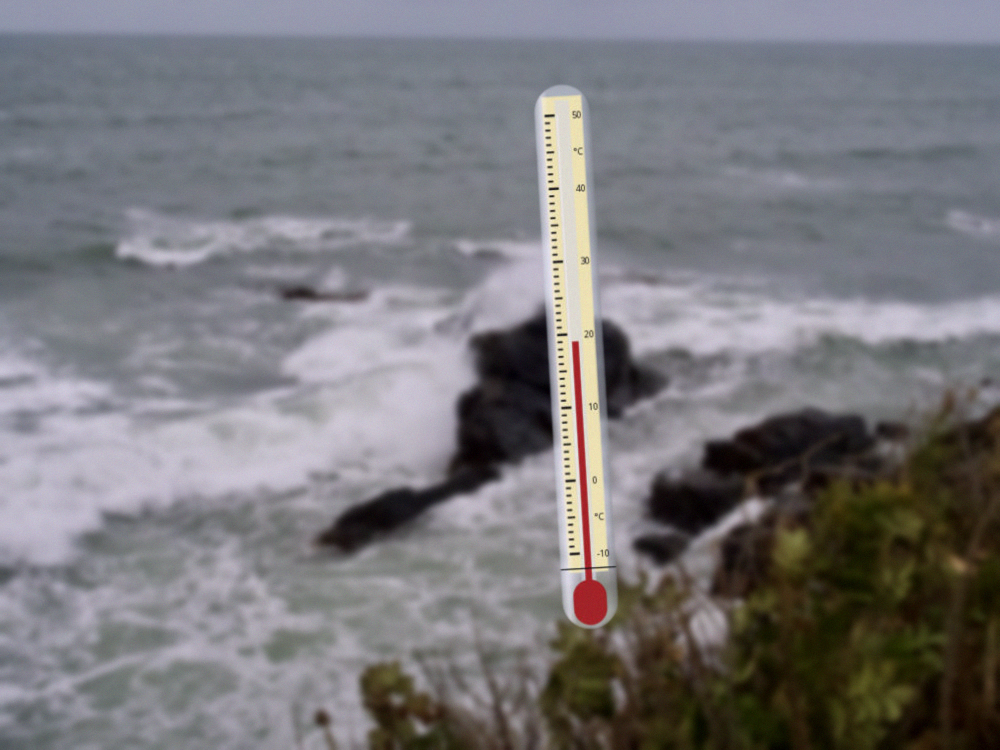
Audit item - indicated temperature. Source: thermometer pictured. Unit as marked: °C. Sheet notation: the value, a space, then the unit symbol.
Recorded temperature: 19 °C
